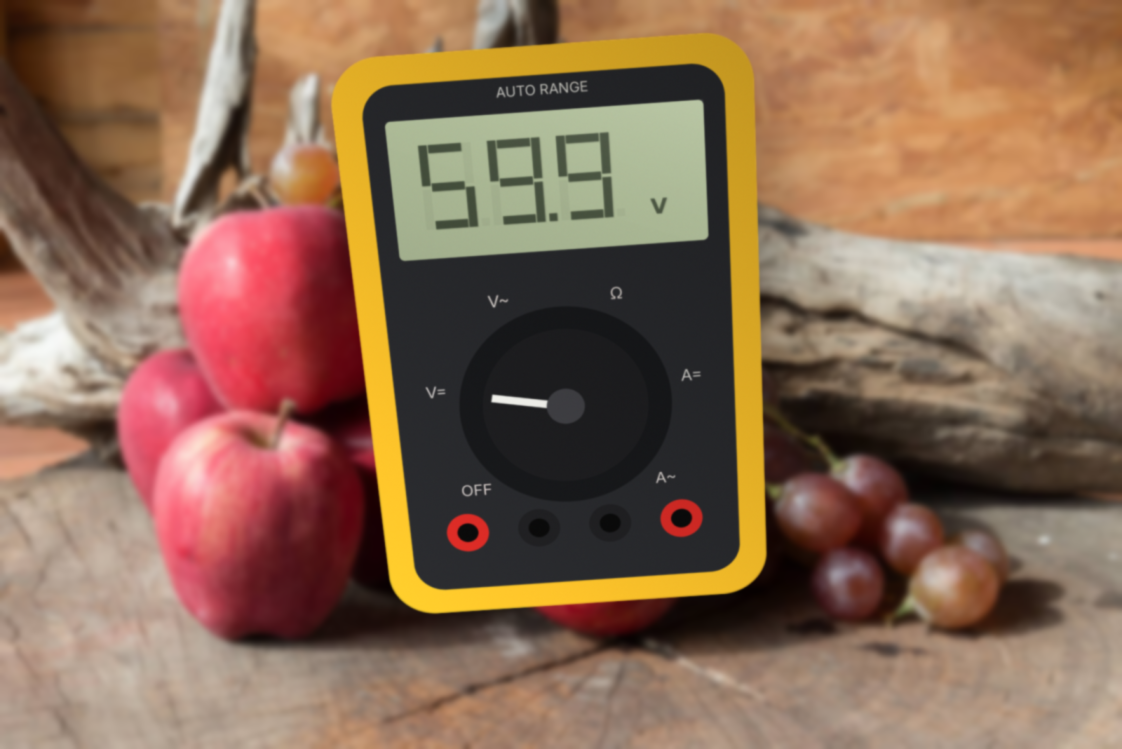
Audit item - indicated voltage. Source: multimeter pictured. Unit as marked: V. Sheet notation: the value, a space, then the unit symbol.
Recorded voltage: 59.9 V
